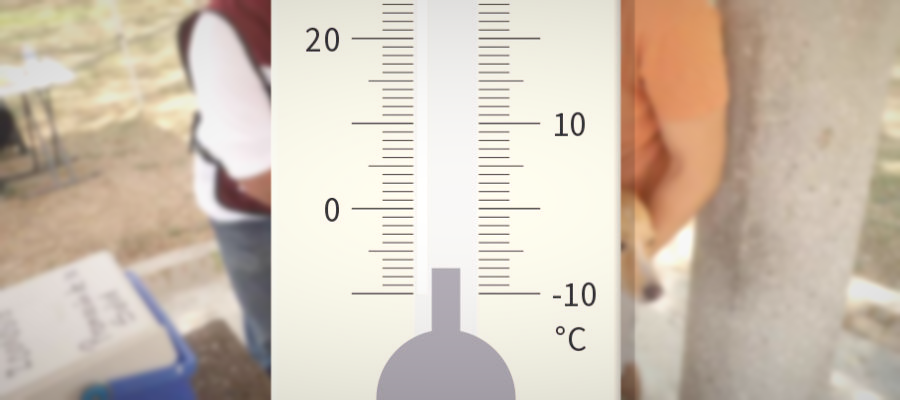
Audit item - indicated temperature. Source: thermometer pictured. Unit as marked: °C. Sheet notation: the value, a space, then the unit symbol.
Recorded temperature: -7 °C
